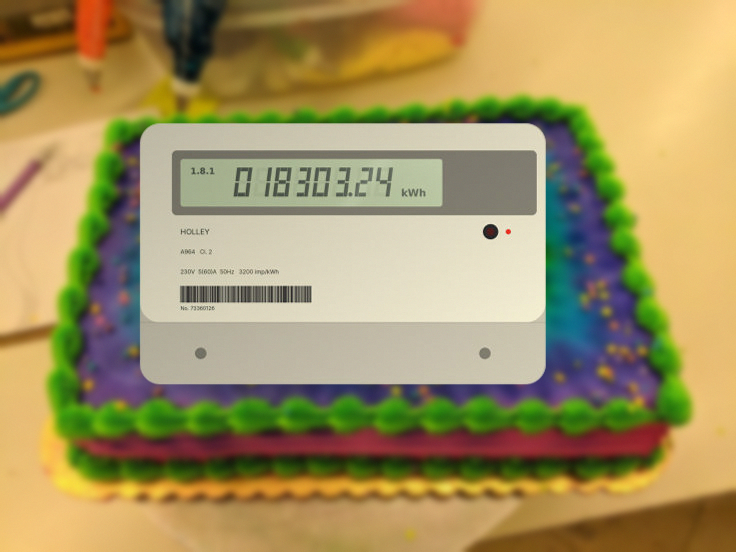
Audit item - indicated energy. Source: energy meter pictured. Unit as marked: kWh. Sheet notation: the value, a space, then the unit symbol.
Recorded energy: 18303.24 kWh
